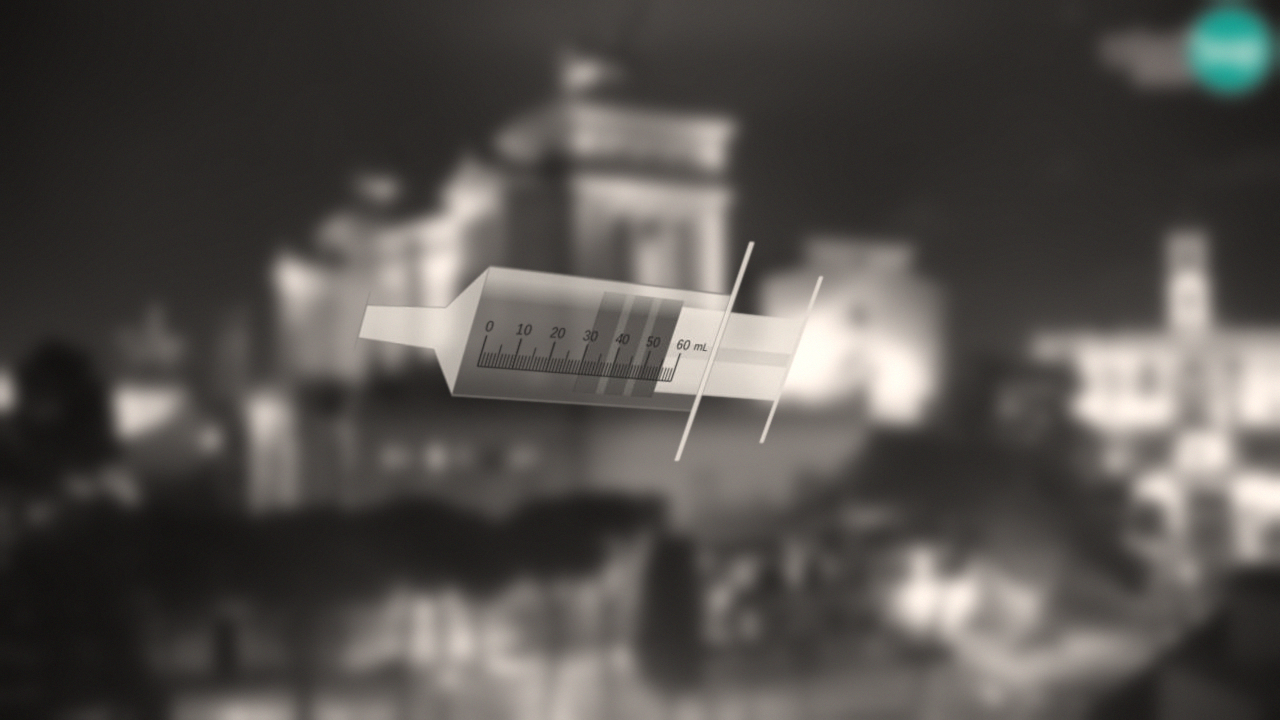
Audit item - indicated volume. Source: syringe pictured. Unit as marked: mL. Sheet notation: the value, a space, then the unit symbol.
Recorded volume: 30 mL
